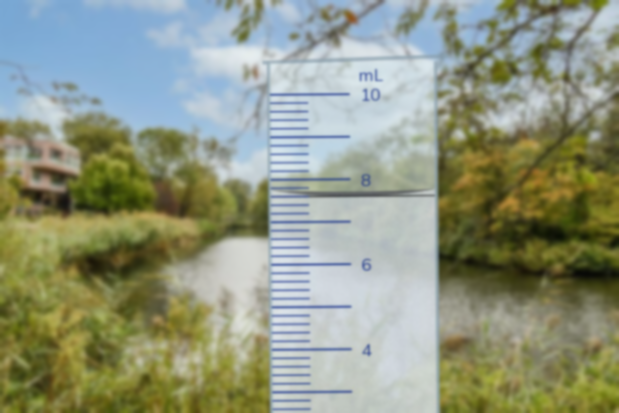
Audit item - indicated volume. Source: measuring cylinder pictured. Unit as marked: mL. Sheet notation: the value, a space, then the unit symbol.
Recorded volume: 7.6 mL
